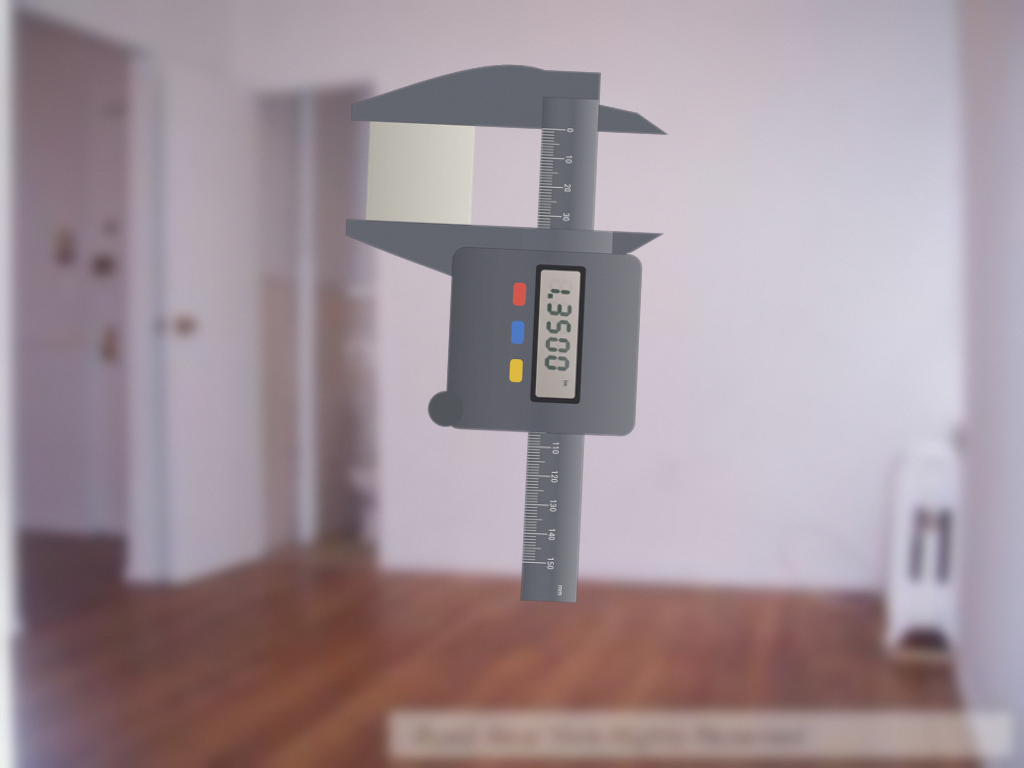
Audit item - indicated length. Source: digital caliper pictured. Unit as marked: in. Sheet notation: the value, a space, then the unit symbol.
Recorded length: 1.3500 in
